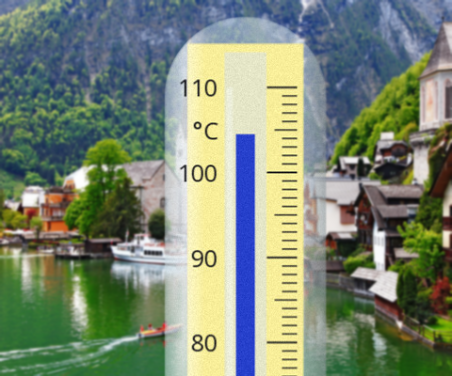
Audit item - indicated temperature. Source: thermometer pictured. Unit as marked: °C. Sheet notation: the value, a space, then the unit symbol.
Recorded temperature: 104.5 °C
